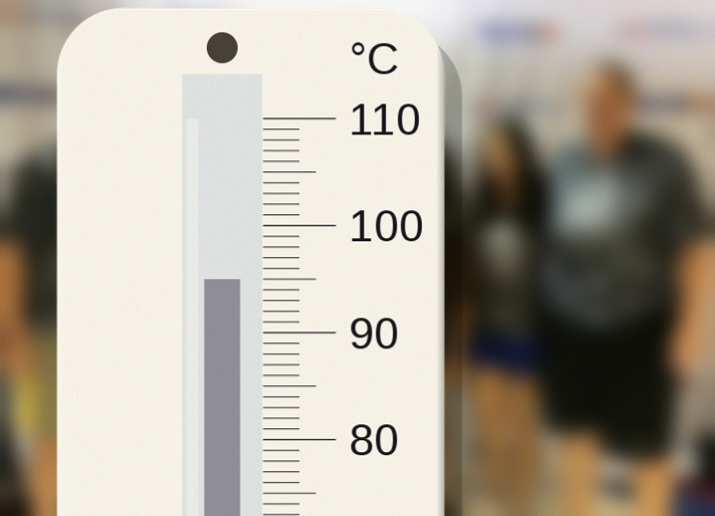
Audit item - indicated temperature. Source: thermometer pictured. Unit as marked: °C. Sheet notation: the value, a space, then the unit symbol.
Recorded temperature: 95 °C
